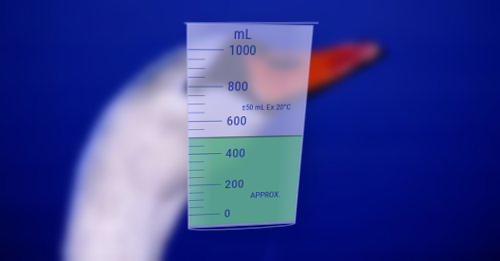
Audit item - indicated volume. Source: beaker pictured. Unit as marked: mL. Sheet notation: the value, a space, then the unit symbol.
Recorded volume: 500 mL
